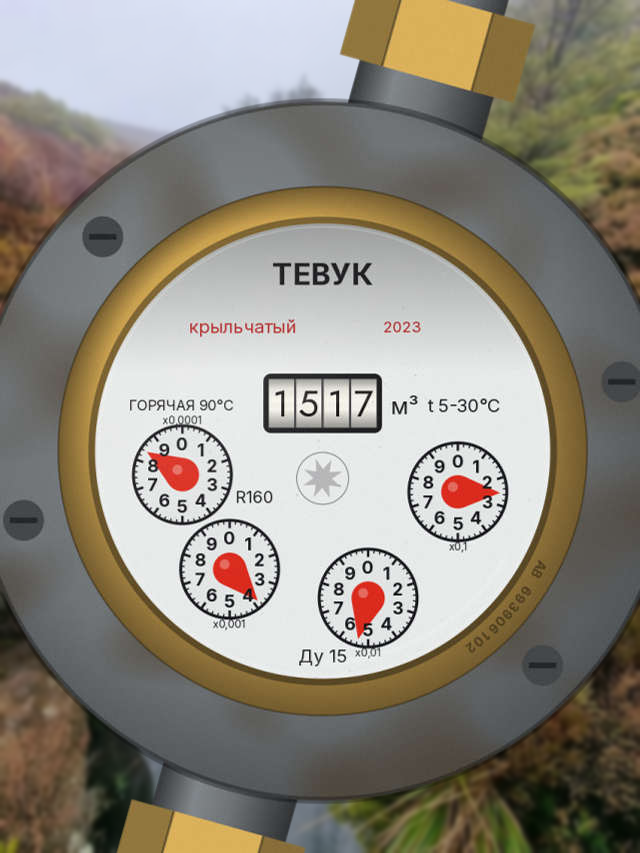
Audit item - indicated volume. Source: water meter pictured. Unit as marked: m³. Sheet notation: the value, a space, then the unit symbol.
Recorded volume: 1517.2538 m³
